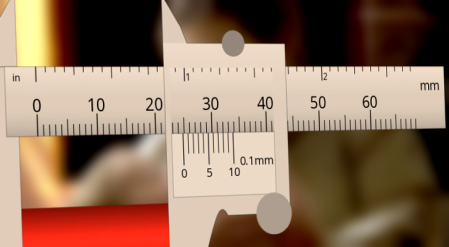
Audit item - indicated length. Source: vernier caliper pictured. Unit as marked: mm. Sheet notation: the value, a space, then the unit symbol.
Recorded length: 24.8 mm
